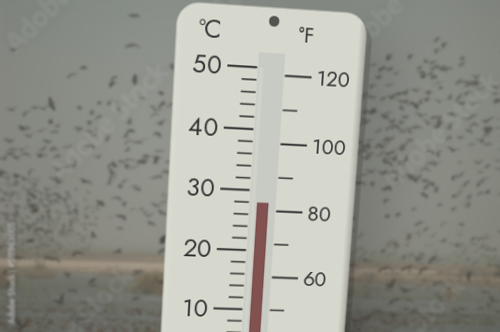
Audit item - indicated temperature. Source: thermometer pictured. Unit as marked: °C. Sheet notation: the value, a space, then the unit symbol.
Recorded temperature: 28 °C
